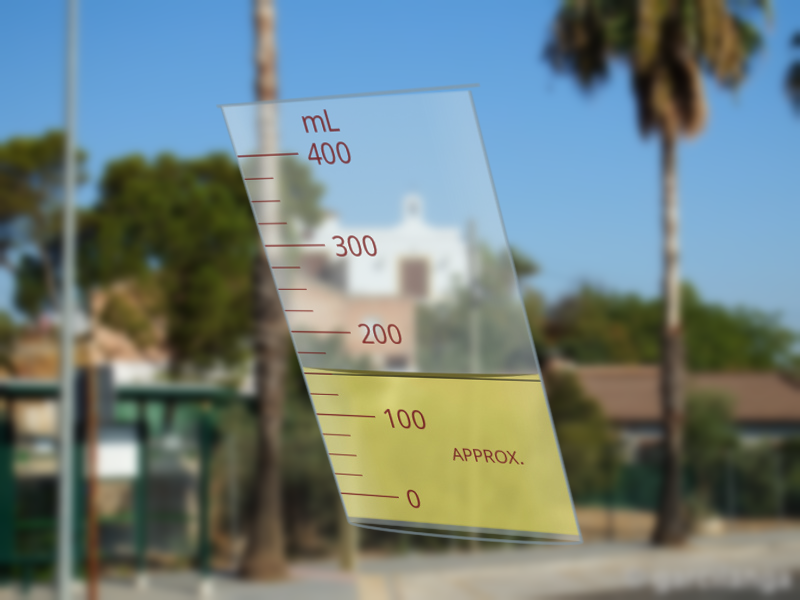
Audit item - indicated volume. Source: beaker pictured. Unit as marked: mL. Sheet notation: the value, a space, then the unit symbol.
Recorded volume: 150 mL
